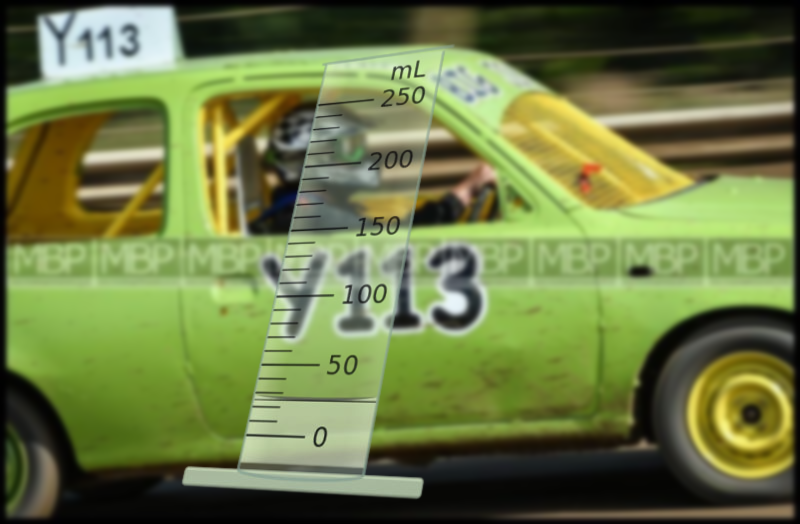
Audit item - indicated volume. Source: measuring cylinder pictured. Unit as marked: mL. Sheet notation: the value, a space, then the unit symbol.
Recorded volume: 25 mL
